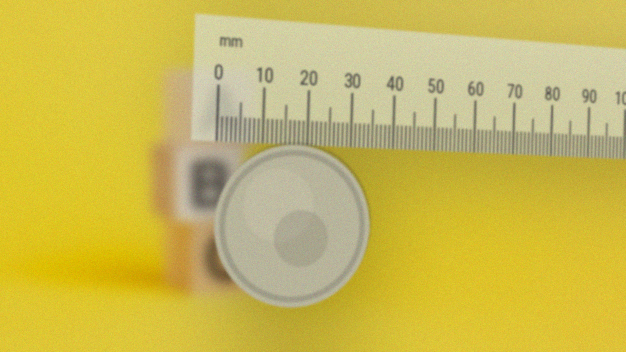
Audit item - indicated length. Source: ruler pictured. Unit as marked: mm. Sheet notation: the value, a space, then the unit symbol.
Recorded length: 35 mm
